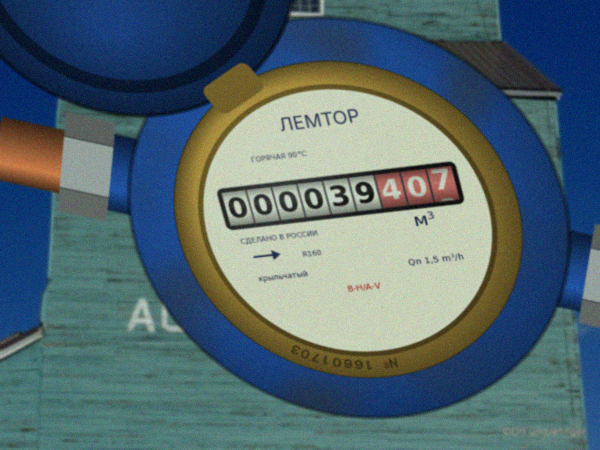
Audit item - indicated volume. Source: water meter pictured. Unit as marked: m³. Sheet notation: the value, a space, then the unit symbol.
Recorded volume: 39.407 m³
